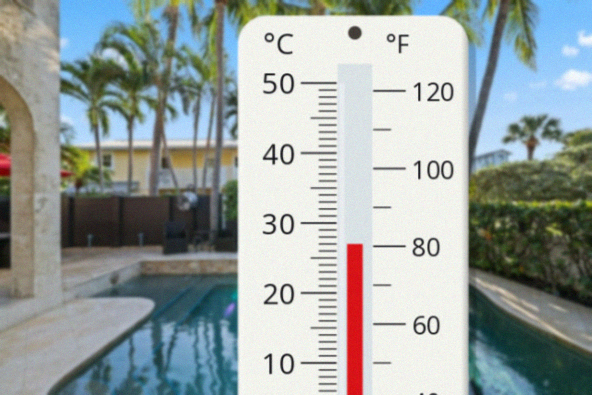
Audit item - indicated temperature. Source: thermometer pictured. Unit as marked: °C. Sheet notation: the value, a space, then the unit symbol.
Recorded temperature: 27 °C
